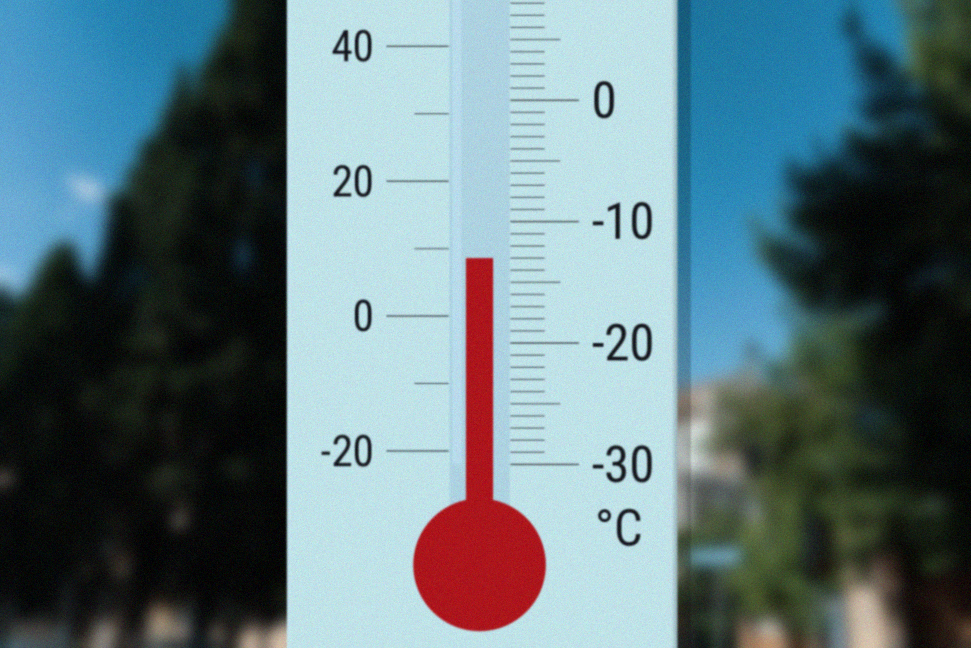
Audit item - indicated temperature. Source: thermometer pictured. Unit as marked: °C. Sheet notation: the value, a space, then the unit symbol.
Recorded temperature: -13 °C
